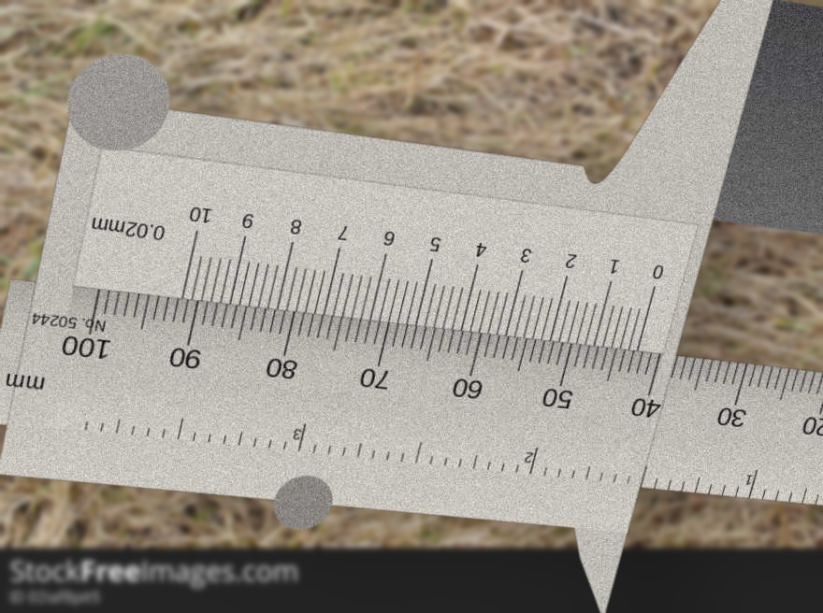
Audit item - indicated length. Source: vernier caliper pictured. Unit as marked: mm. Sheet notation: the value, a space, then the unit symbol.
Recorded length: 42.6 mm
